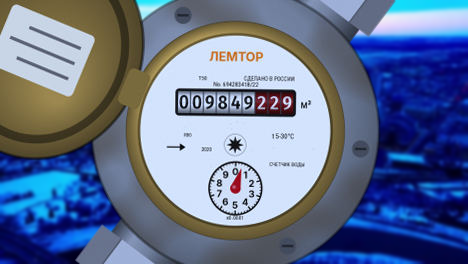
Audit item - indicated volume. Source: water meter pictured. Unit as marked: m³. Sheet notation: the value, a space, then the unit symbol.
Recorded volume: 9849.2290 m³
